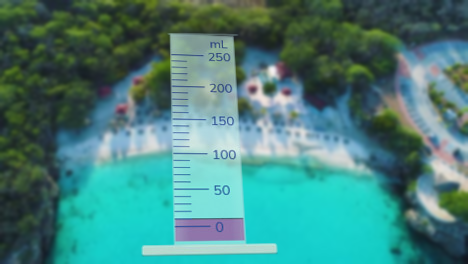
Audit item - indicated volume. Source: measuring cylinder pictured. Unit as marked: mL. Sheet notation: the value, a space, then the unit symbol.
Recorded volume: 10 mL
